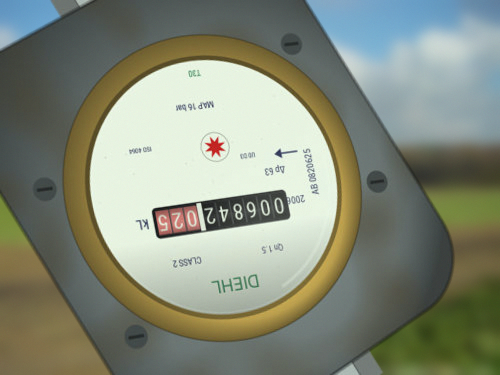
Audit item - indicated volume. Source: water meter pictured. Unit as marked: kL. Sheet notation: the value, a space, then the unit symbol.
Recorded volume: 6842.025 kL
